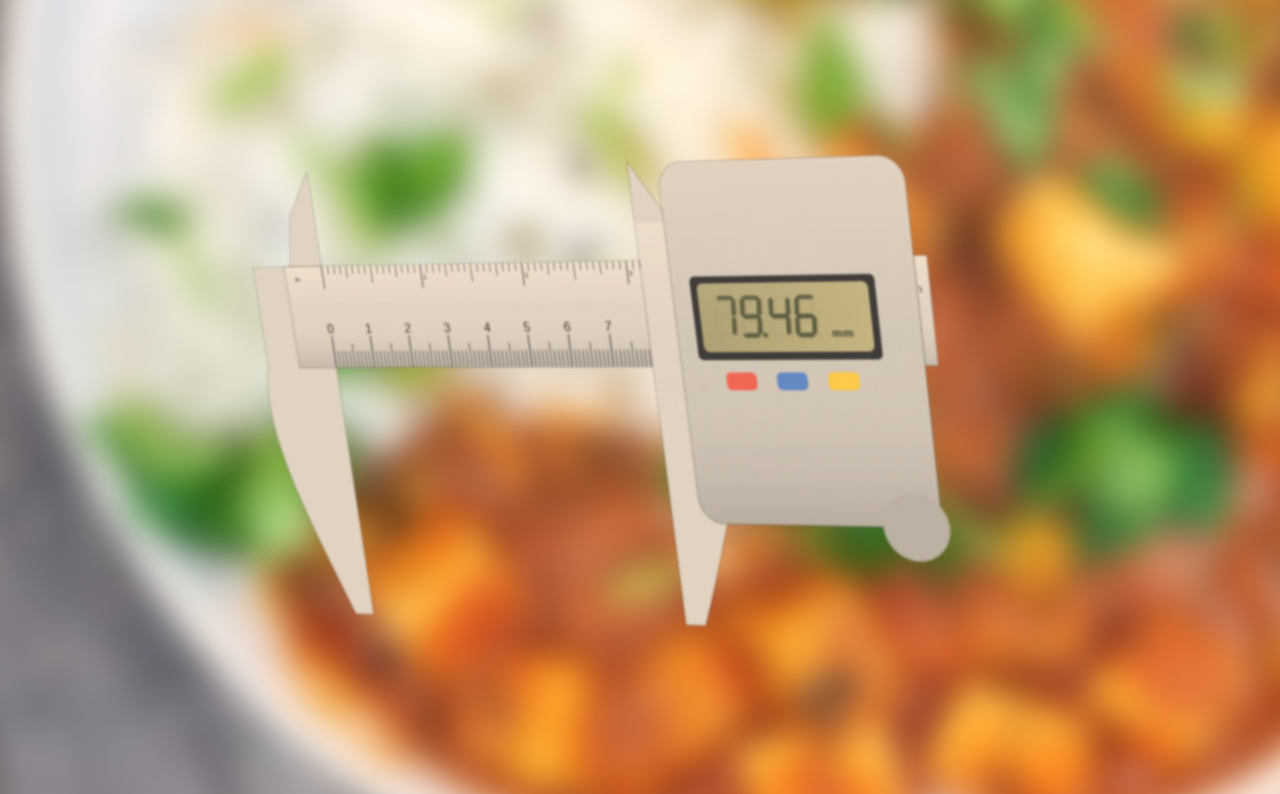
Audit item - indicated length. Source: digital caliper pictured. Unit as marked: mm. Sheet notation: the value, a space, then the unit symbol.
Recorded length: 79.46 mm
